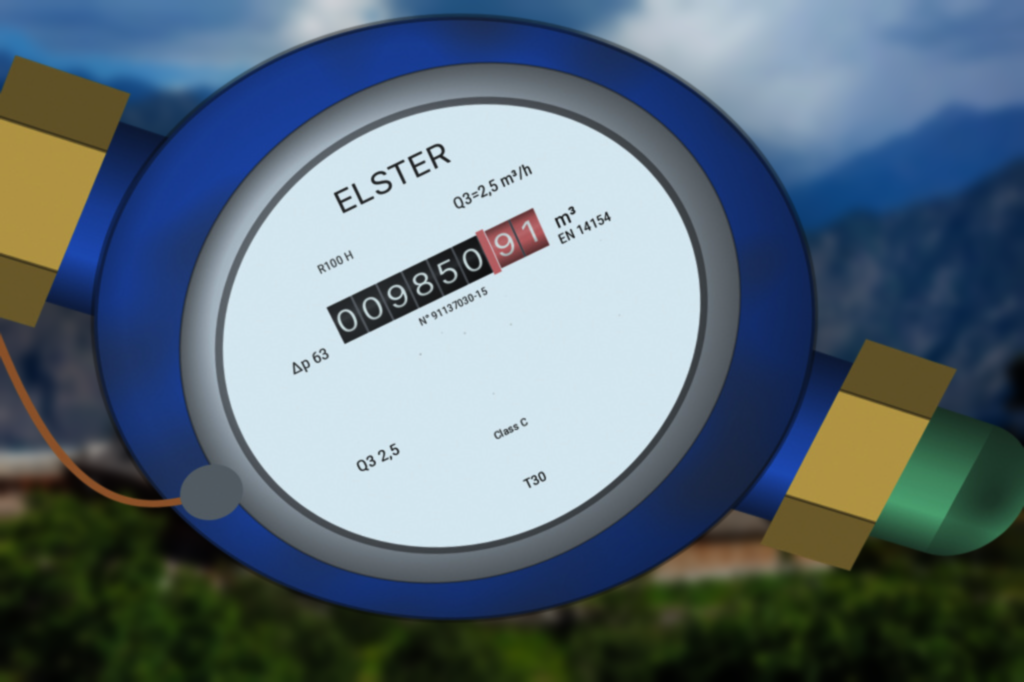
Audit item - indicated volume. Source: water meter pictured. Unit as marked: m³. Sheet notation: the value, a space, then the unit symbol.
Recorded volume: 9850.91 m³
